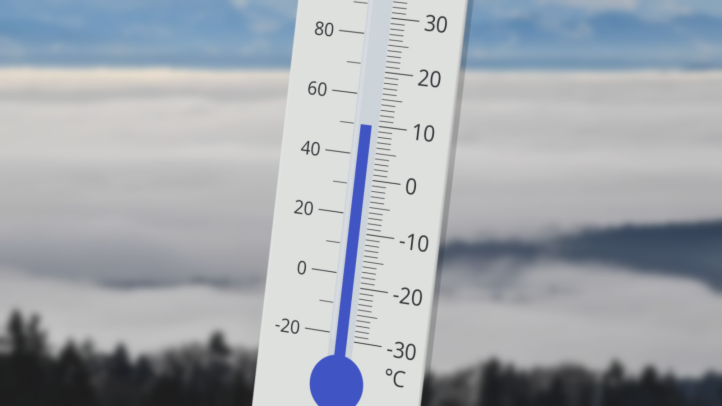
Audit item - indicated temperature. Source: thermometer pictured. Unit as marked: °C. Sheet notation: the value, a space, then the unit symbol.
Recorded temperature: 10 °C
